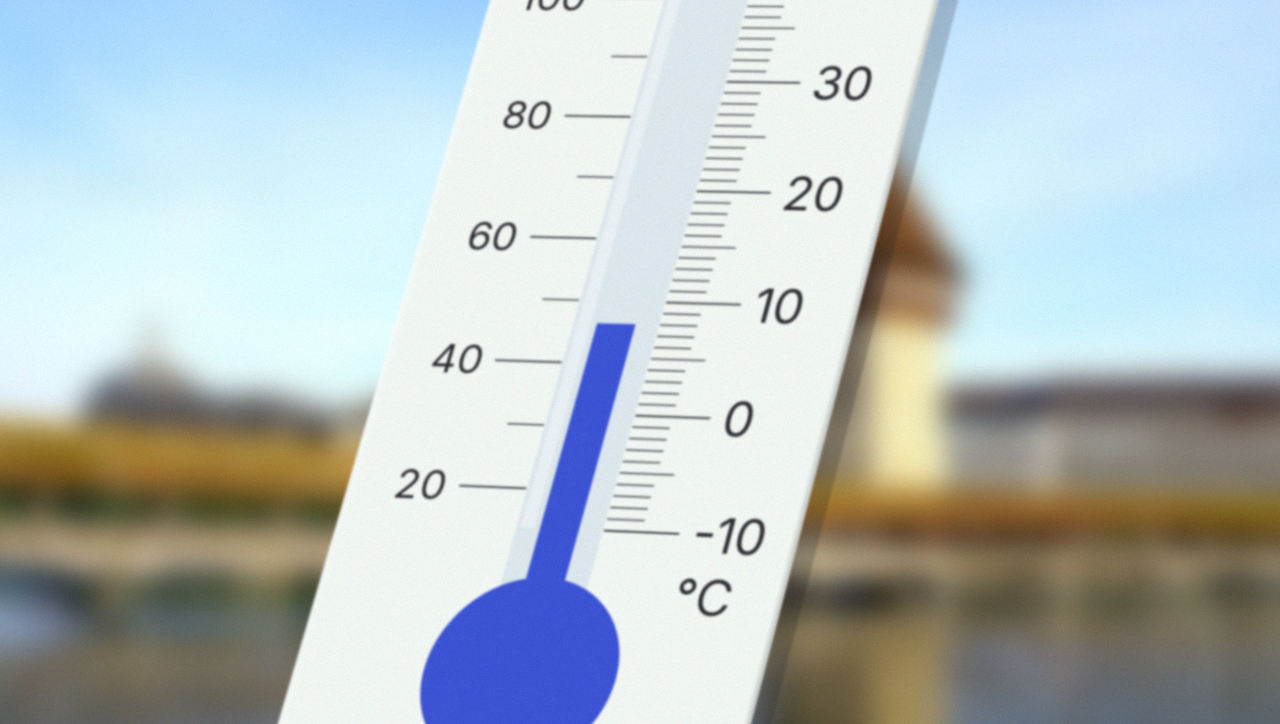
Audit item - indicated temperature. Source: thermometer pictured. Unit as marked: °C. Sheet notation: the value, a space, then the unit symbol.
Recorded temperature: 8 °C
